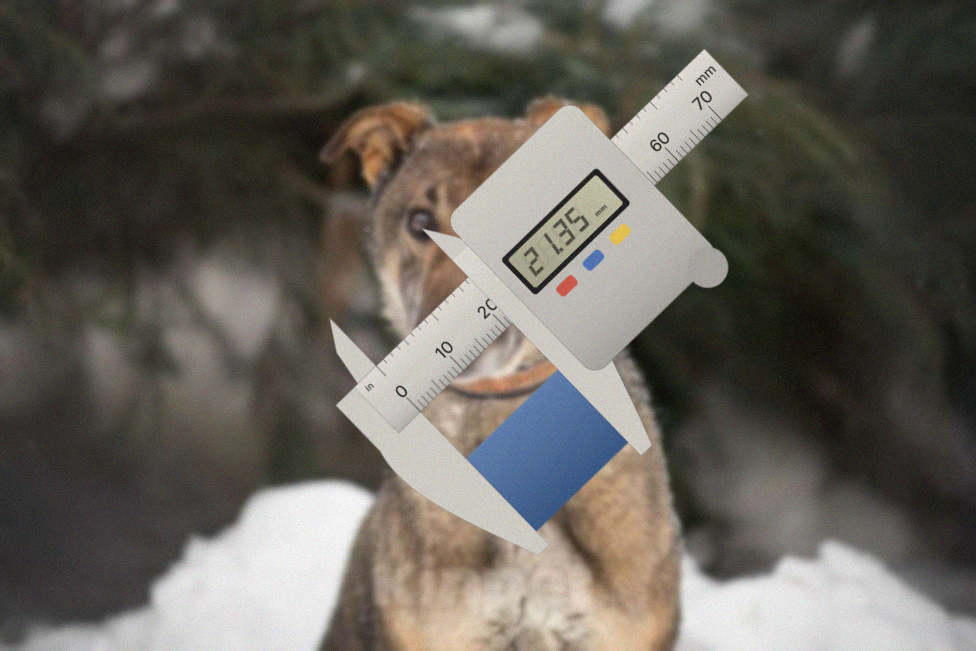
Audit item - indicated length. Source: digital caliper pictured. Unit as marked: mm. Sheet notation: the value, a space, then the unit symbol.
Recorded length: 21.35 mm
